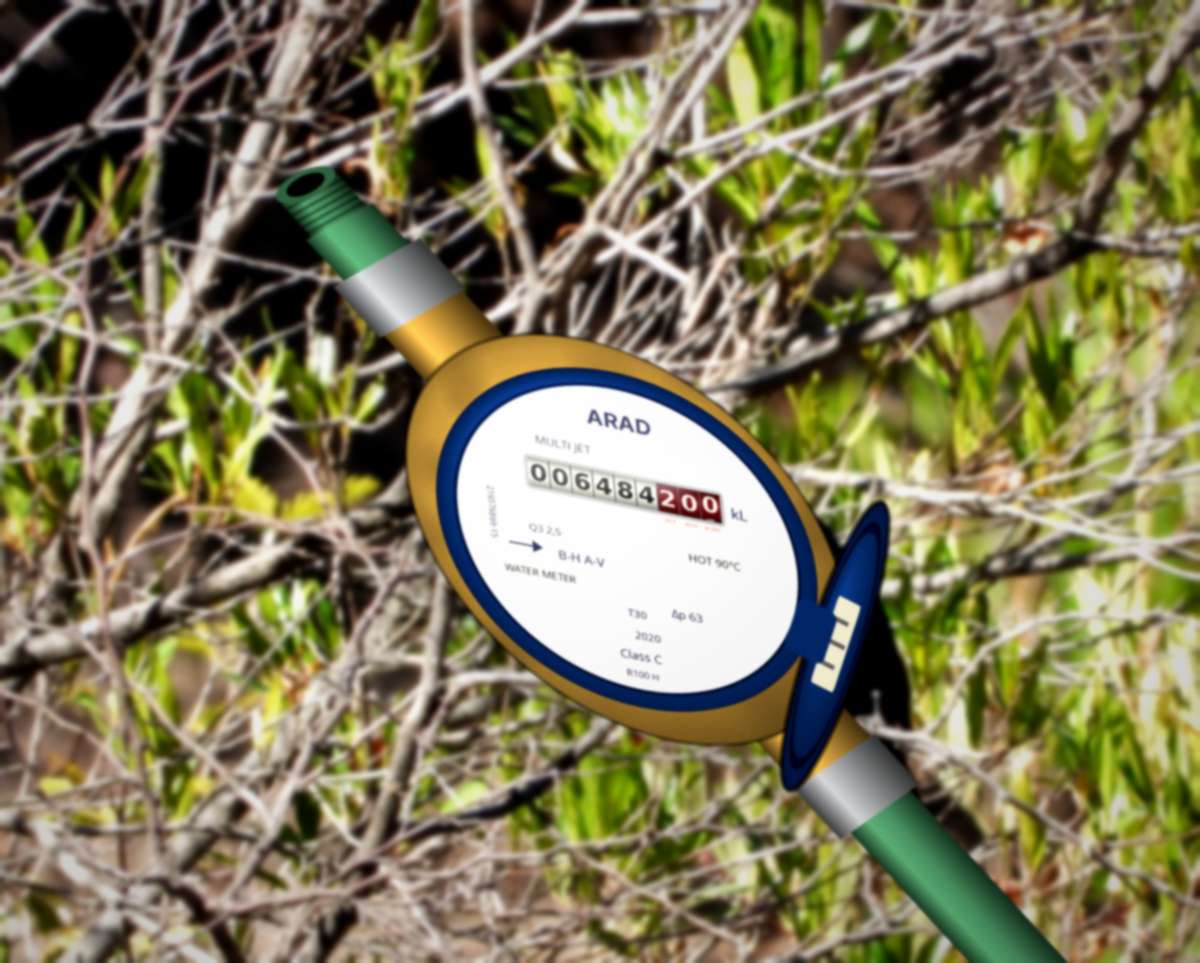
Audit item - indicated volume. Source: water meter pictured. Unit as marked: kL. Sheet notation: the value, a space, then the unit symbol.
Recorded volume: 6484.200 kL
